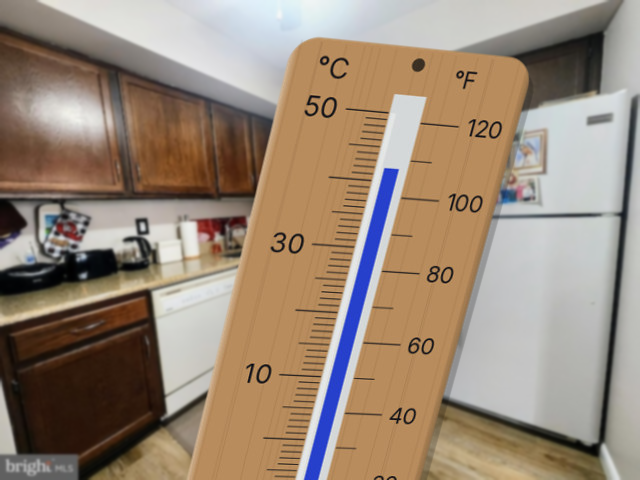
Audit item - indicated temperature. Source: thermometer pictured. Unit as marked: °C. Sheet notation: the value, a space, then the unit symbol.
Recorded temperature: 42 °C
